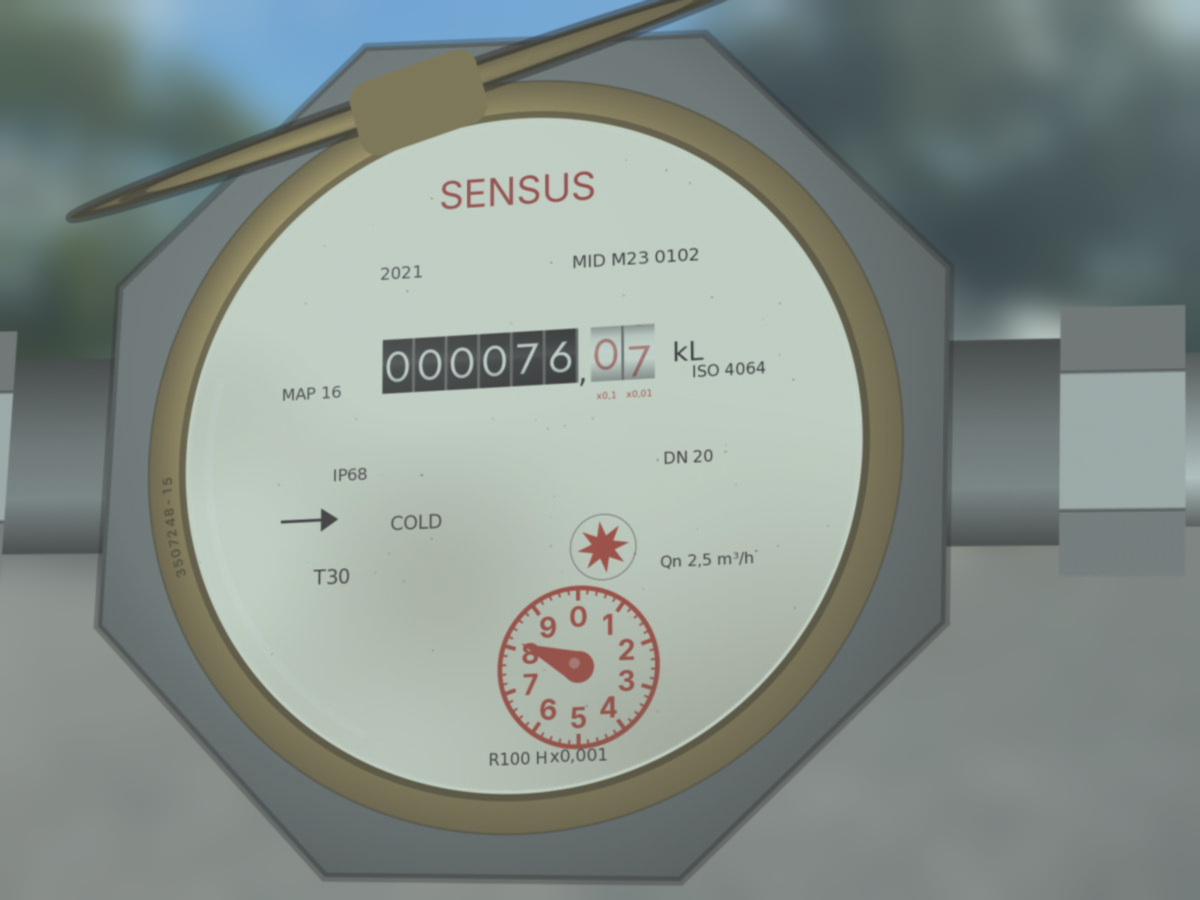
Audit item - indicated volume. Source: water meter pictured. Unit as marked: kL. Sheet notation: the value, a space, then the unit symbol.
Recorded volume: 76.068 kL
